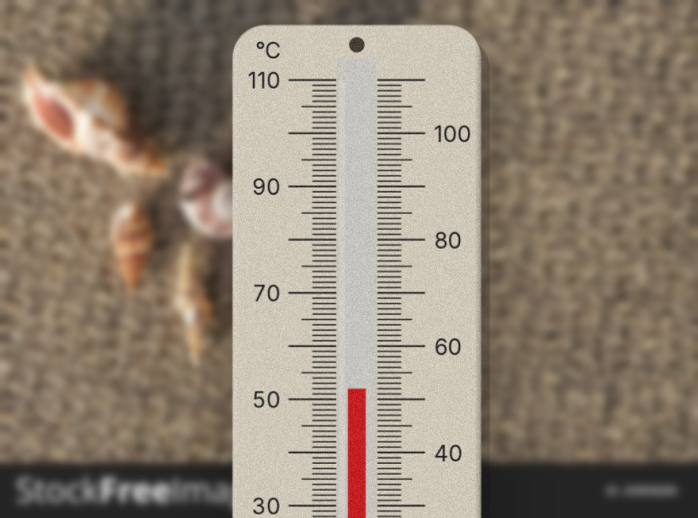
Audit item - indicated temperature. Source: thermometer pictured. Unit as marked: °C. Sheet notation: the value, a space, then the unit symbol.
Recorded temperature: 52 °C
